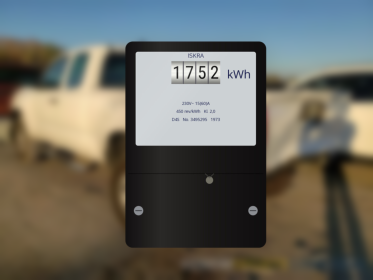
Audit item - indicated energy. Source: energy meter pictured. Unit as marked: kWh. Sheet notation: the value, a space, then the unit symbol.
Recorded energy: 1752 kWh
